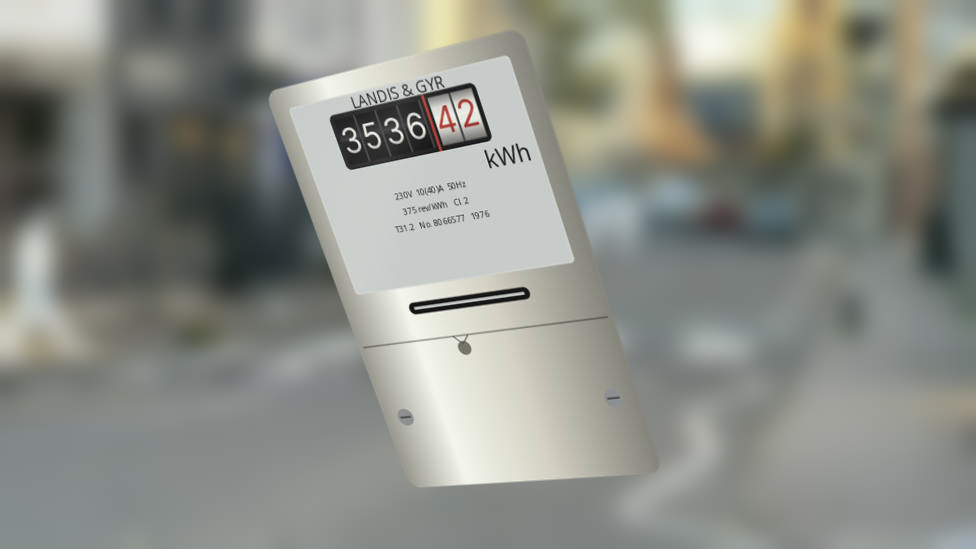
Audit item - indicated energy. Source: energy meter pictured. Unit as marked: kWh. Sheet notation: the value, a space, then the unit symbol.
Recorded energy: 3536.42 kWh
